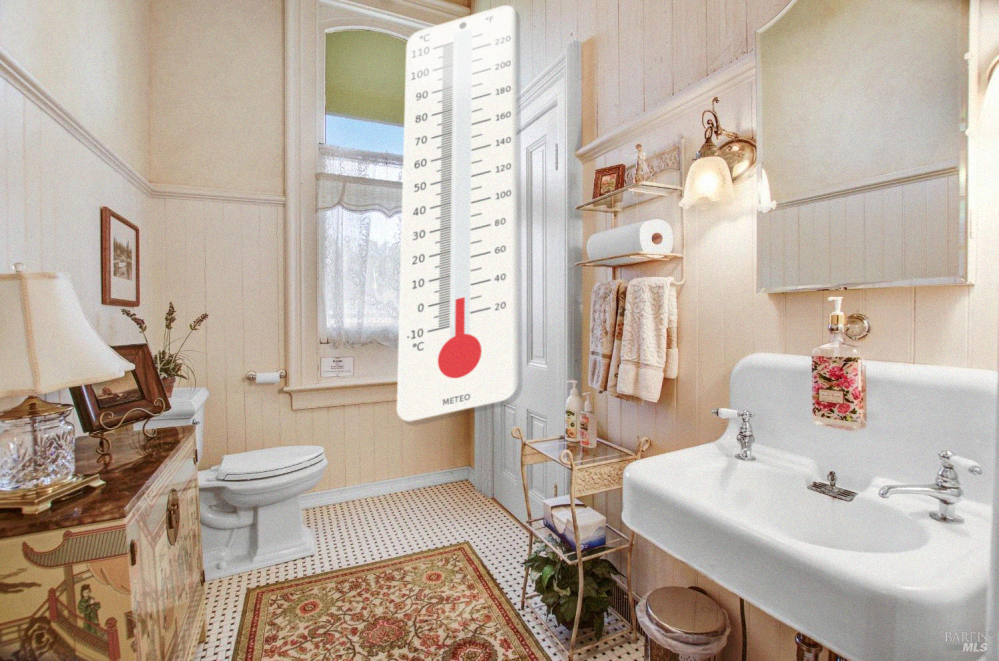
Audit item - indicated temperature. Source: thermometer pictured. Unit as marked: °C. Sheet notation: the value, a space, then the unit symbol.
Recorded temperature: 0 °C
